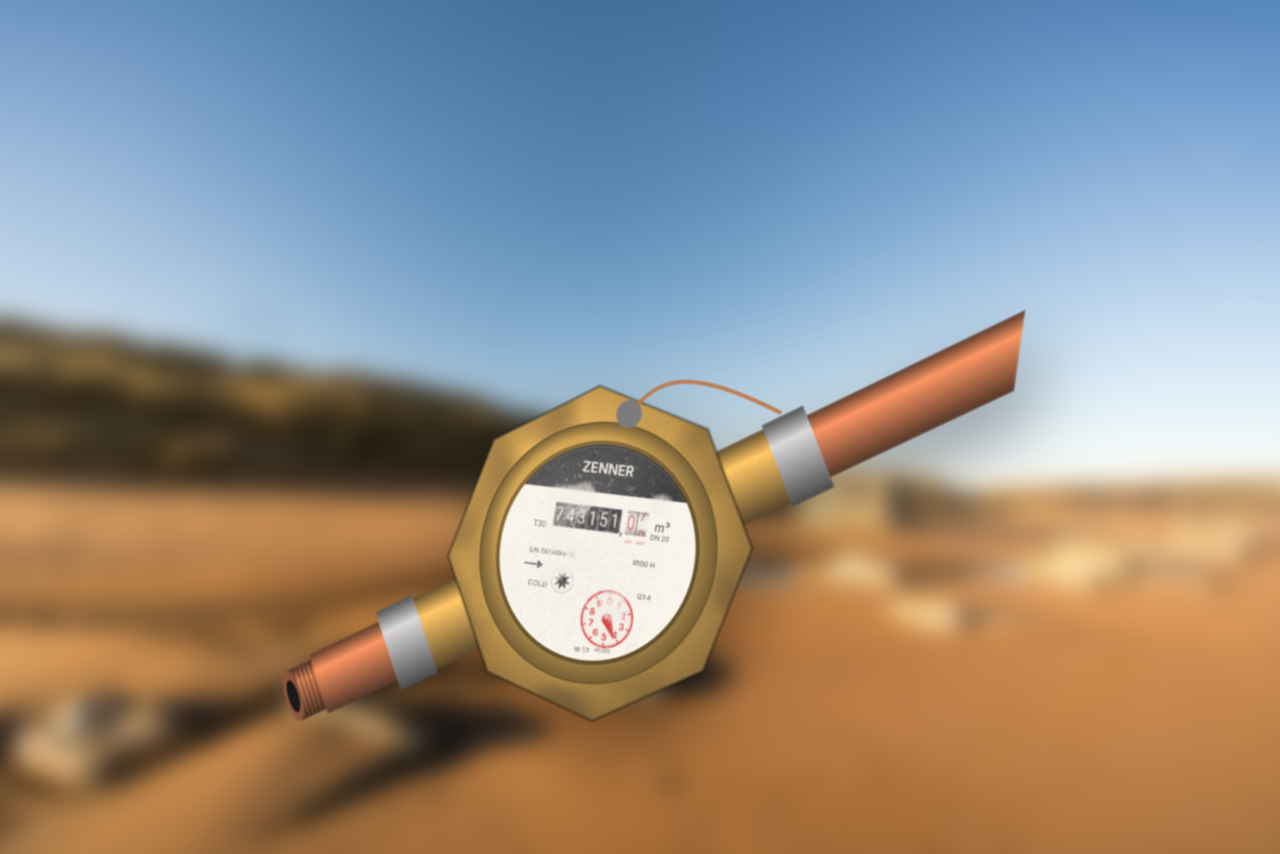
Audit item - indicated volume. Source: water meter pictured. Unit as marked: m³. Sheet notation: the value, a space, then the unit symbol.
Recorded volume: 743151.074 m³
